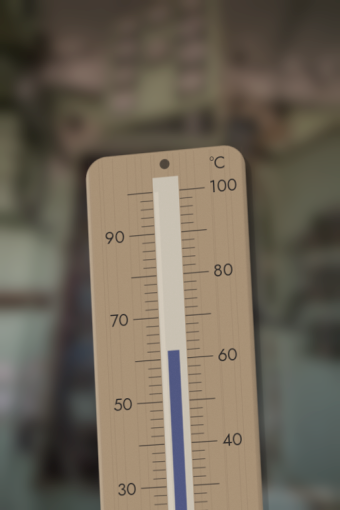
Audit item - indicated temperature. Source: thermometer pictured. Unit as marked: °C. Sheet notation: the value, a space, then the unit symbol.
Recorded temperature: 62 °C
